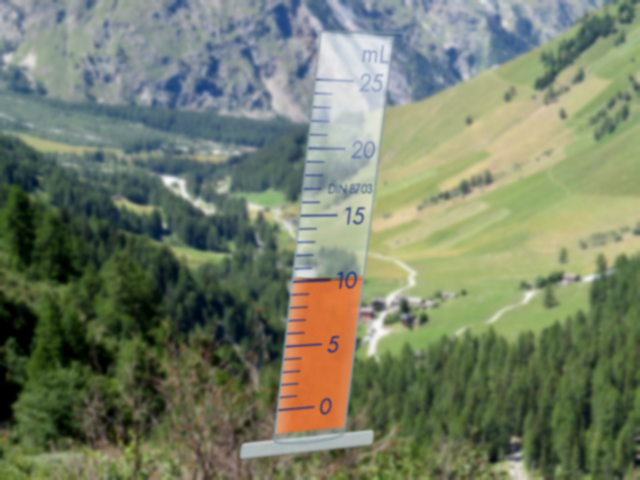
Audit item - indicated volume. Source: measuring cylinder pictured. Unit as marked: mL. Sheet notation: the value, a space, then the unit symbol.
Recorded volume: 10 mL
